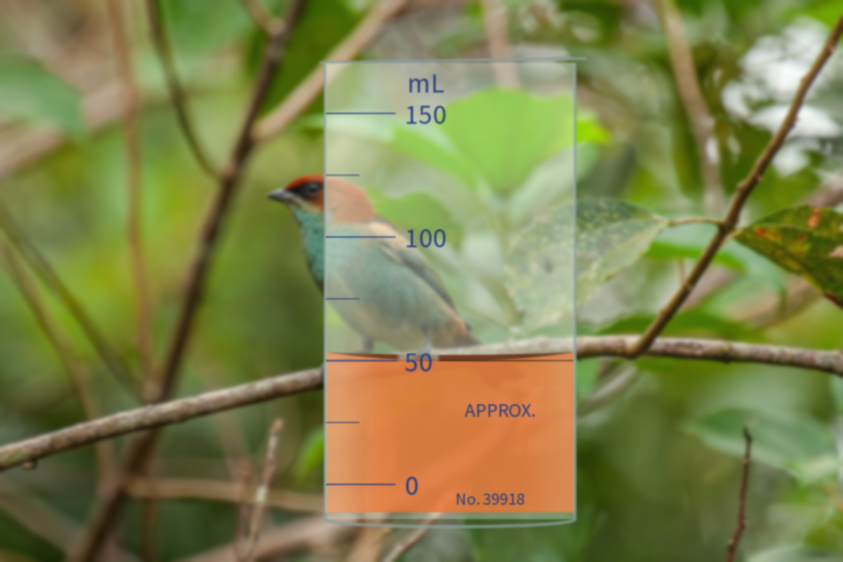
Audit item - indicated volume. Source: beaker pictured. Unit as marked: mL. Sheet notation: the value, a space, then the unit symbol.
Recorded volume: 50 mL
